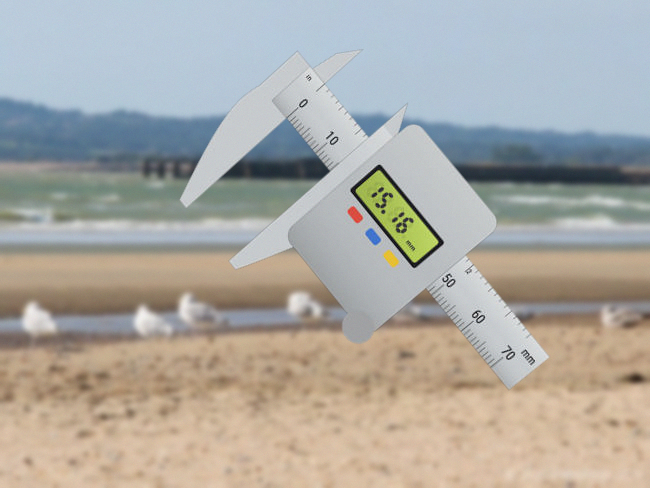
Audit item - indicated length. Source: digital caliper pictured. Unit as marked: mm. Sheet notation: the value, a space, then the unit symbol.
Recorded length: 15.16 mm
